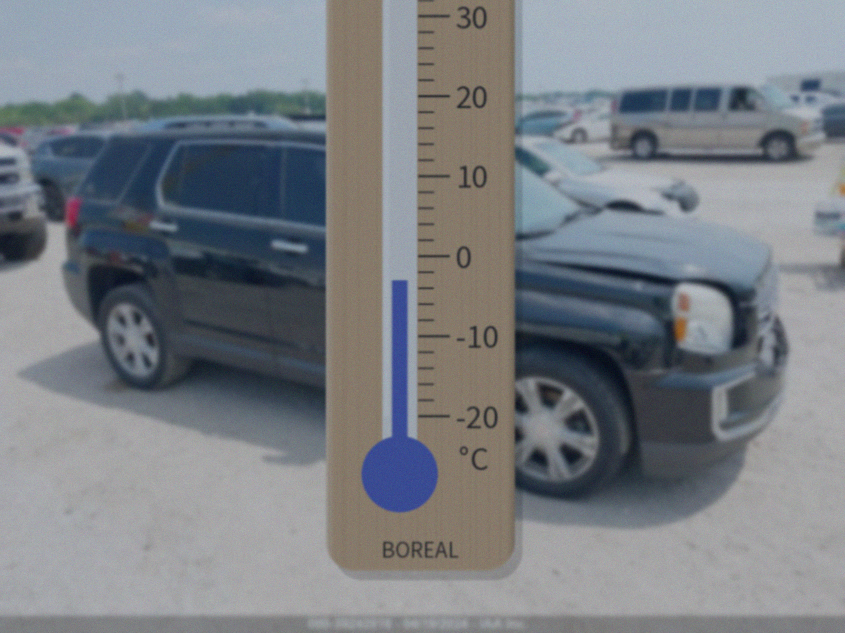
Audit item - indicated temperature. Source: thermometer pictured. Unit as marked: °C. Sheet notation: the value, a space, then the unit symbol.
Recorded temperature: -3 °C
